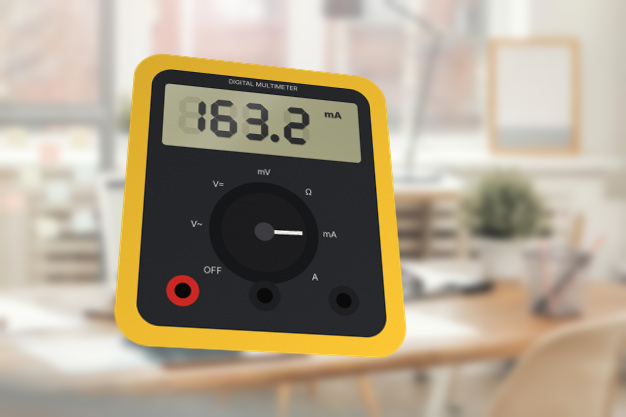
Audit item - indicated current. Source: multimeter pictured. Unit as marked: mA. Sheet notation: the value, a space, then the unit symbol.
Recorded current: 163.2 mA
